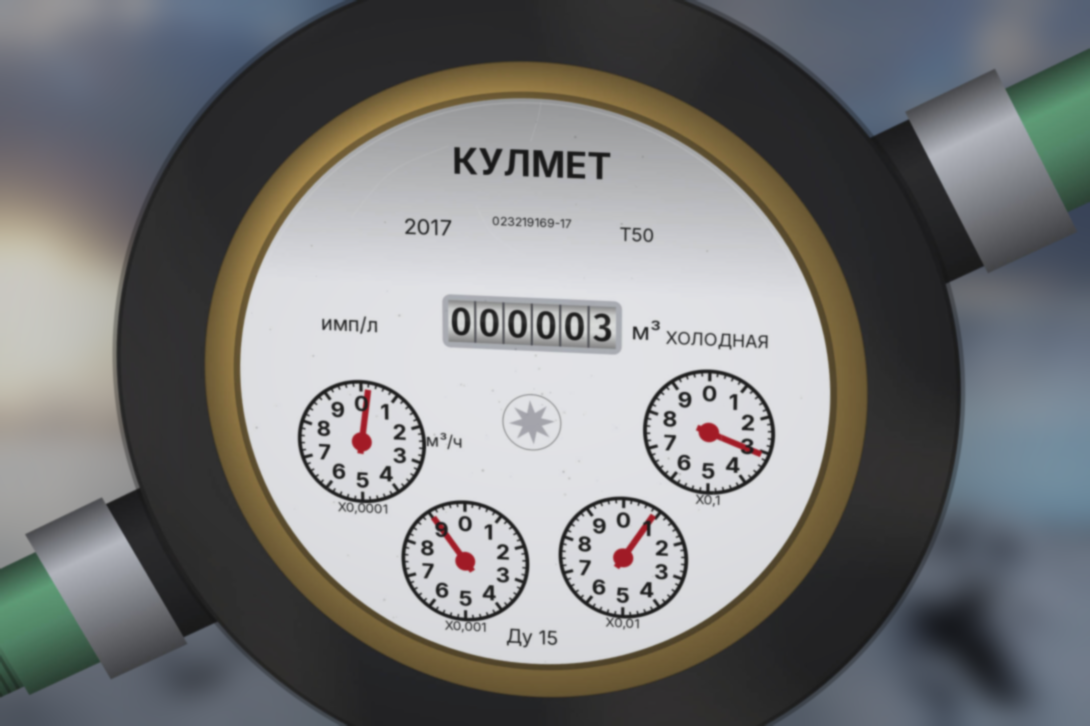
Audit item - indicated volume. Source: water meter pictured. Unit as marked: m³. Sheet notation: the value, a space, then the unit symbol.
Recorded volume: 3.3090 m³
